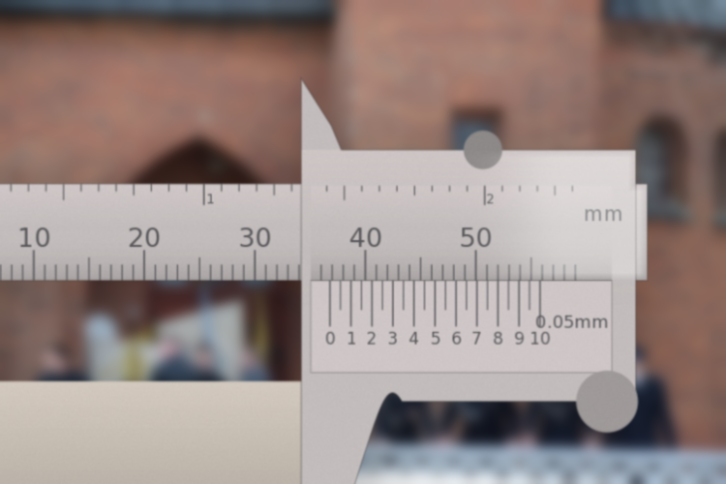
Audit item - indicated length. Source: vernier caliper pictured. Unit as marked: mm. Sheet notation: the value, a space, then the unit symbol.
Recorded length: 36.8 mm
